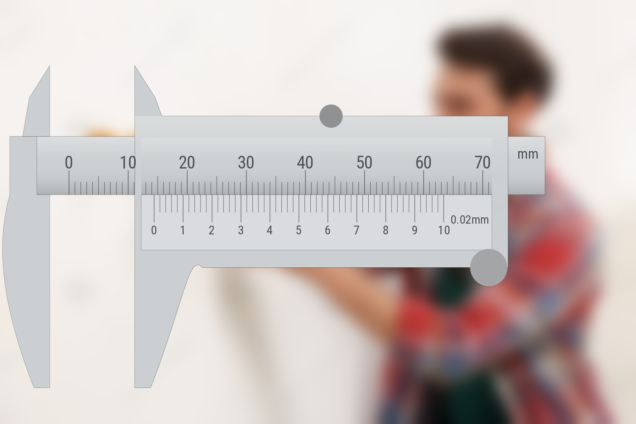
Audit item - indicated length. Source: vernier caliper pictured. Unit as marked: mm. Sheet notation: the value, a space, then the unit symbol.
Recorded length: 14.4 mm
